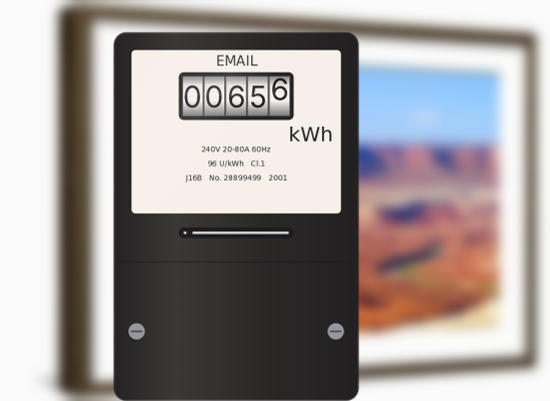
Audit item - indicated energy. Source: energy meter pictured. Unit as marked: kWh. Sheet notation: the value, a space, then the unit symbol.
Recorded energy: 656 kWh
